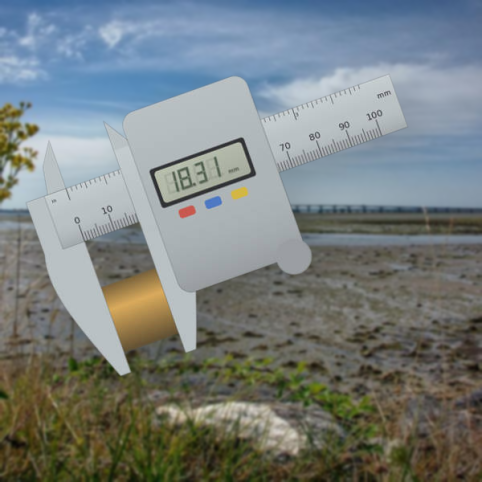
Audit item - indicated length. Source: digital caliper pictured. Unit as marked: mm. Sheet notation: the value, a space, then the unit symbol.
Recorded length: 18.31 mm
